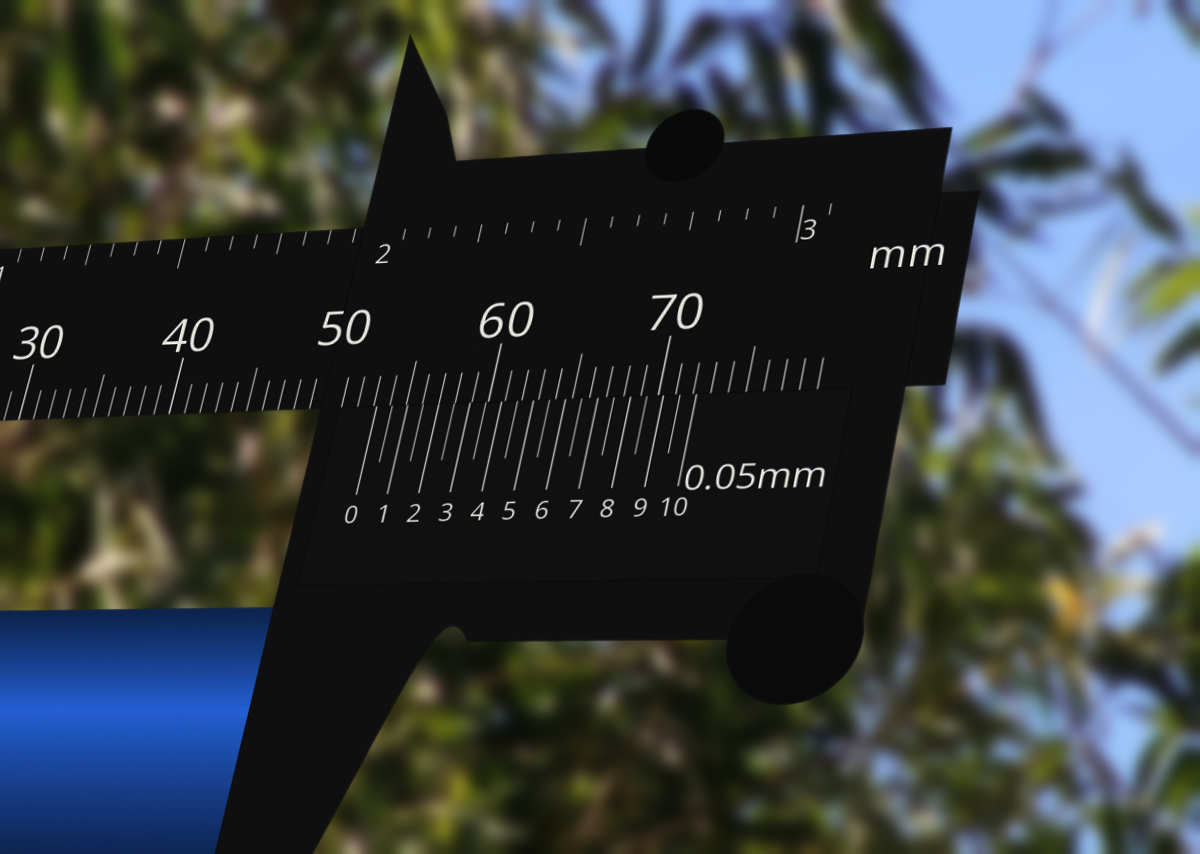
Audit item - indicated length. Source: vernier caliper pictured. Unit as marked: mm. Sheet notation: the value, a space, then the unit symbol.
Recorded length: 53.2 mm
